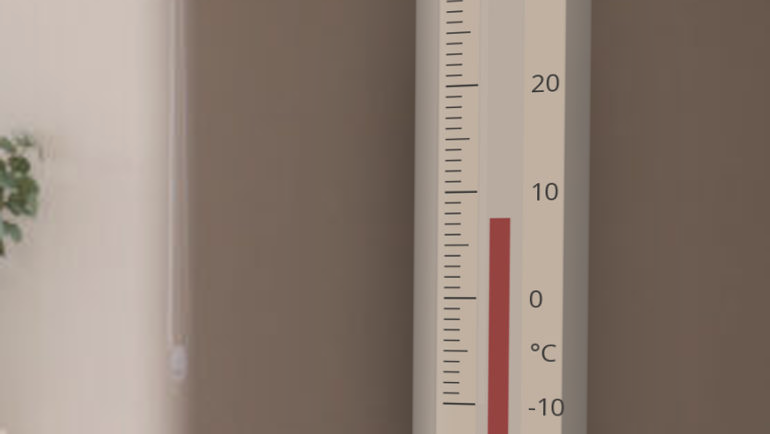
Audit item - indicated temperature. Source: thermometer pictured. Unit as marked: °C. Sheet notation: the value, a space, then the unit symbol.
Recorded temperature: 7.5 °C
